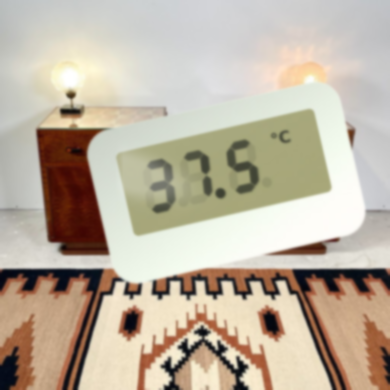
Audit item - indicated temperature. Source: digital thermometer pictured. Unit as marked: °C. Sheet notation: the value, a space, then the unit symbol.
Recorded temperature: 37.5 °C
